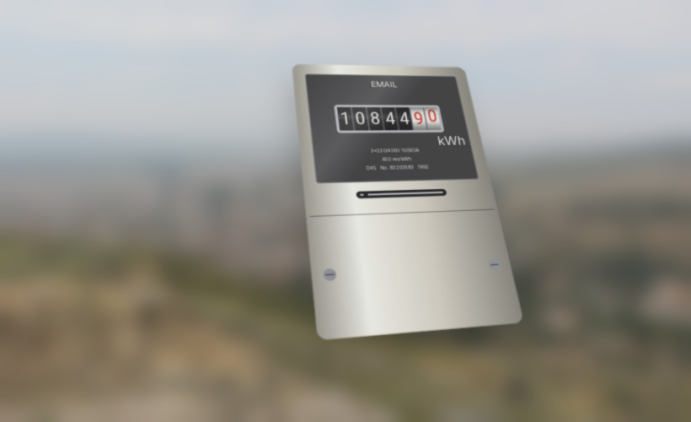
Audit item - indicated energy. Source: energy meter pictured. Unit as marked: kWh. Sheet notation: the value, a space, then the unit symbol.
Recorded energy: 10844.90 kWh
